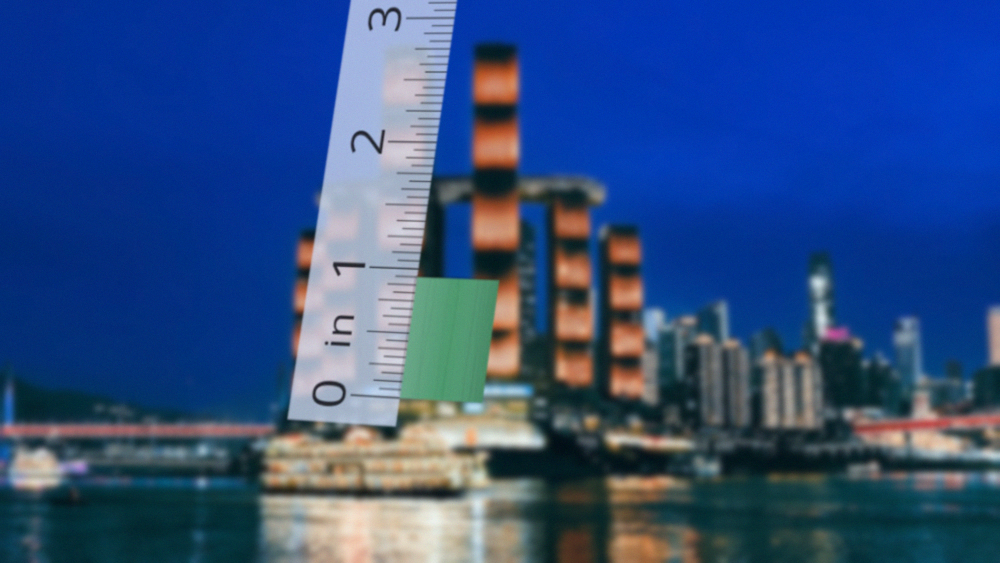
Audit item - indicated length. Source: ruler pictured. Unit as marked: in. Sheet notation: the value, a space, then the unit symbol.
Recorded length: 0.9375 in
